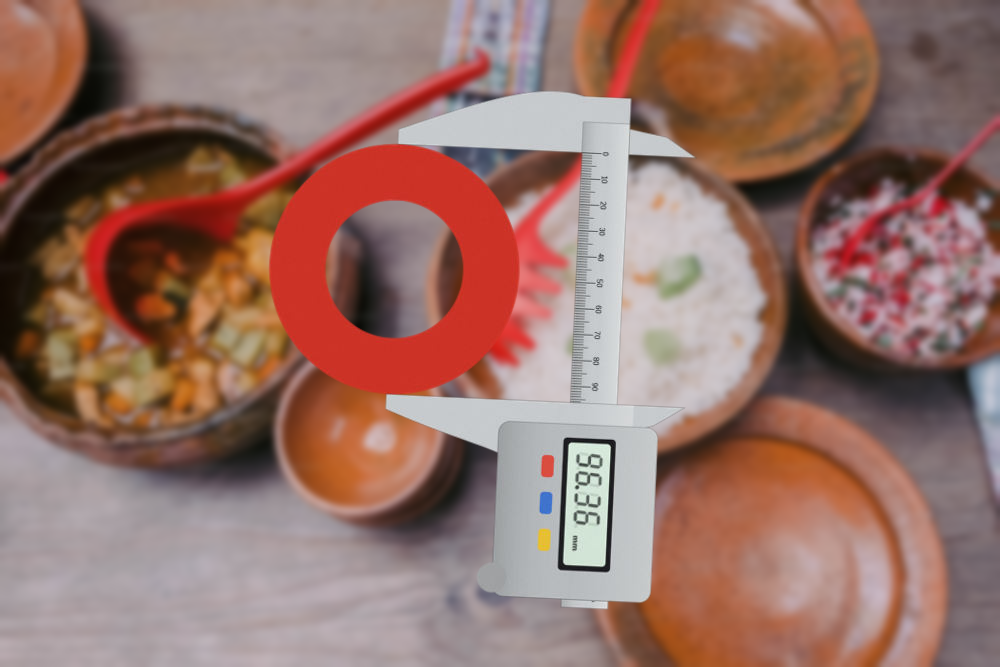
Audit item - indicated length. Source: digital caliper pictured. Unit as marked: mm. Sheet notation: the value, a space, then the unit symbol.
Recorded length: 96.36 mm
